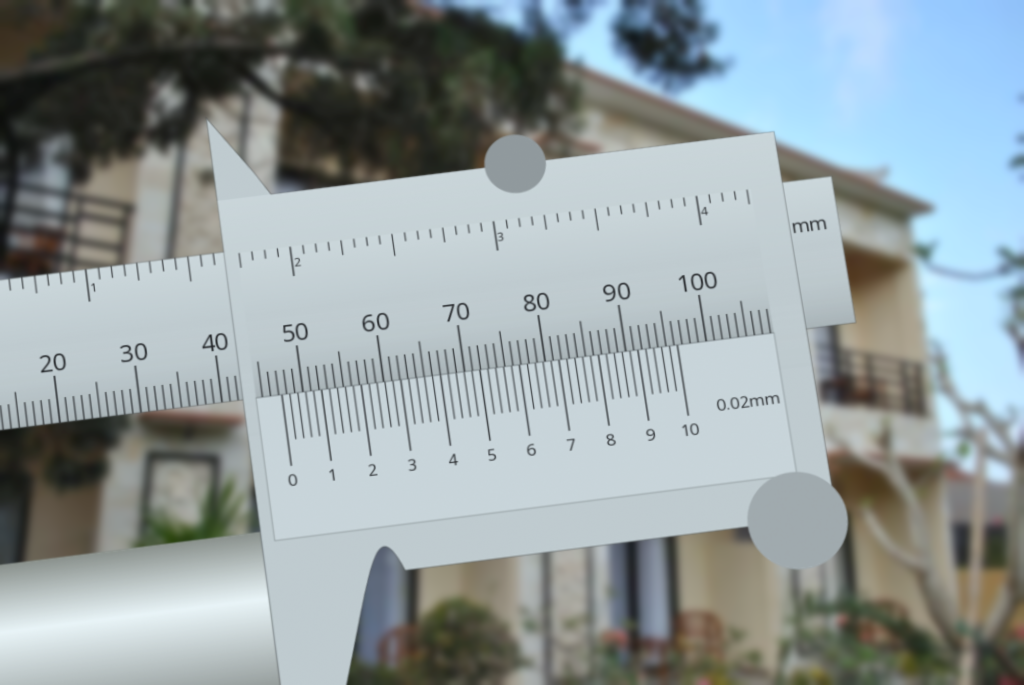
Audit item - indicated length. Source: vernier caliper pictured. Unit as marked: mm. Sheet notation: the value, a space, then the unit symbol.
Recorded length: 47.4 mm
